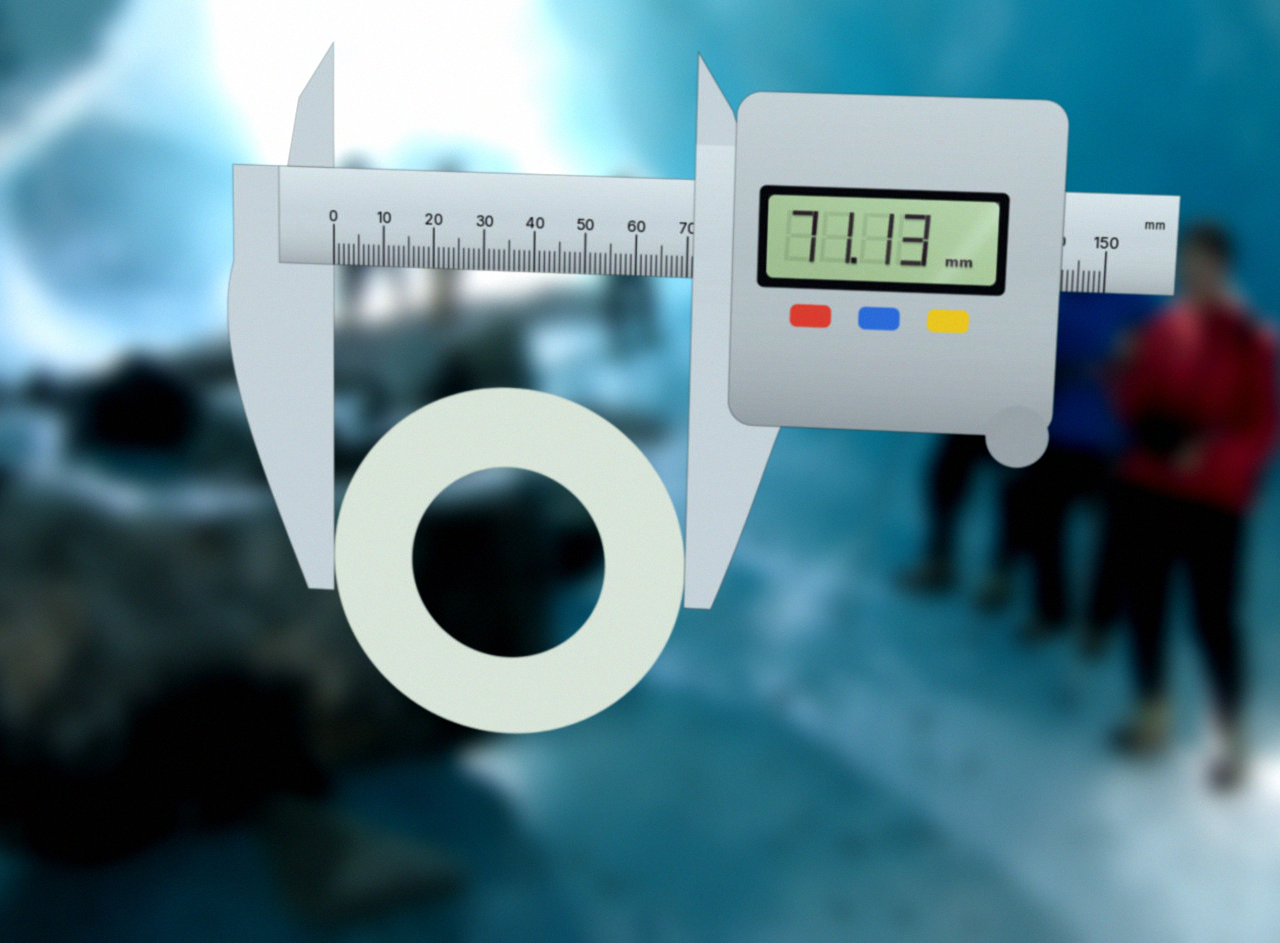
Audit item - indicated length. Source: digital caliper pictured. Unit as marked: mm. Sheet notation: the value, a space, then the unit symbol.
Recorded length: 71.13 mm
